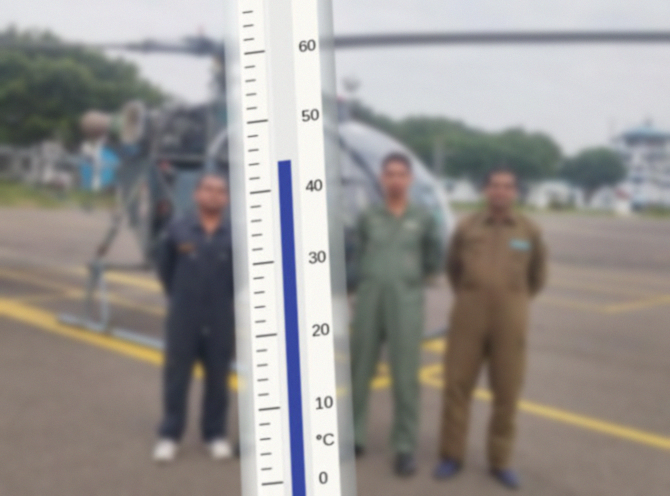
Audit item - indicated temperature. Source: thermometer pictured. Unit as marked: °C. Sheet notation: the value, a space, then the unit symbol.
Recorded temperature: 44 °C
